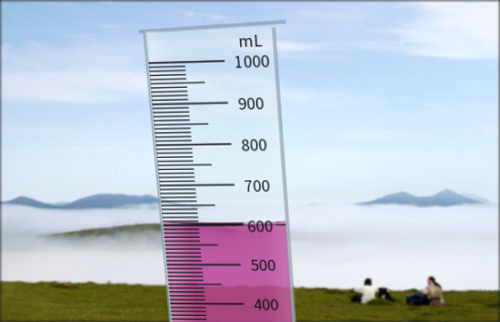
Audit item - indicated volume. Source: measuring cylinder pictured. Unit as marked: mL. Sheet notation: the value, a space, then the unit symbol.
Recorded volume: 600 mL
